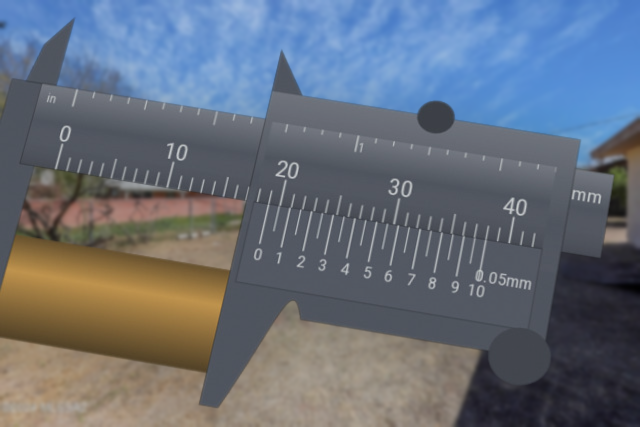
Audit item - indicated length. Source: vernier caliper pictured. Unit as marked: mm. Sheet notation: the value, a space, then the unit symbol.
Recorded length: 19.0 mm
